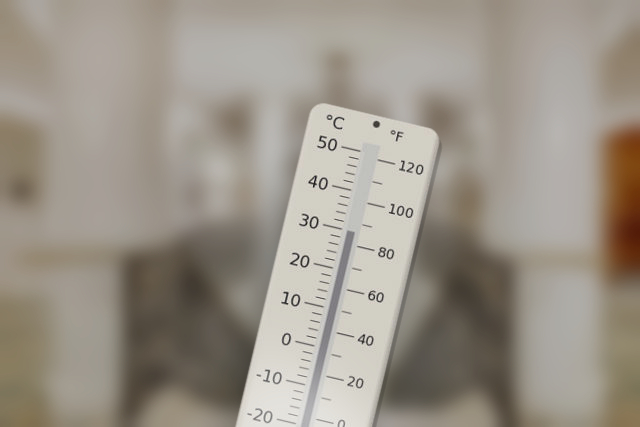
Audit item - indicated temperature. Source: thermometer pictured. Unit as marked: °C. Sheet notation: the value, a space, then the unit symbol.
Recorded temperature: 30 °C
